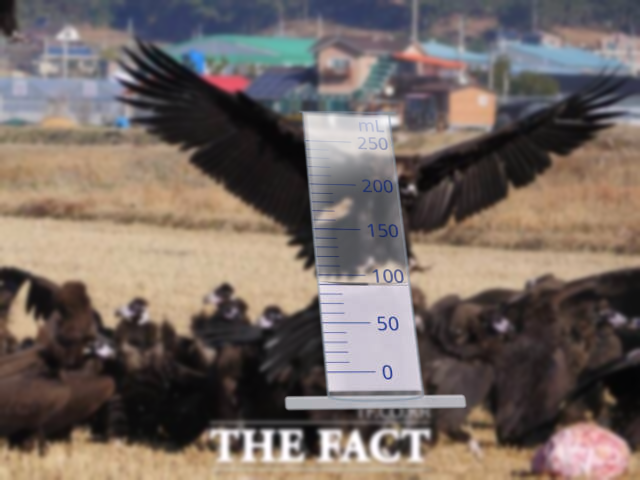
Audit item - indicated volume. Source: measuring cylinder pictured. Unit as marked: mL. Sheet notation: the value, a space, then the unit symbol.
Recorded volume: 90 mL
